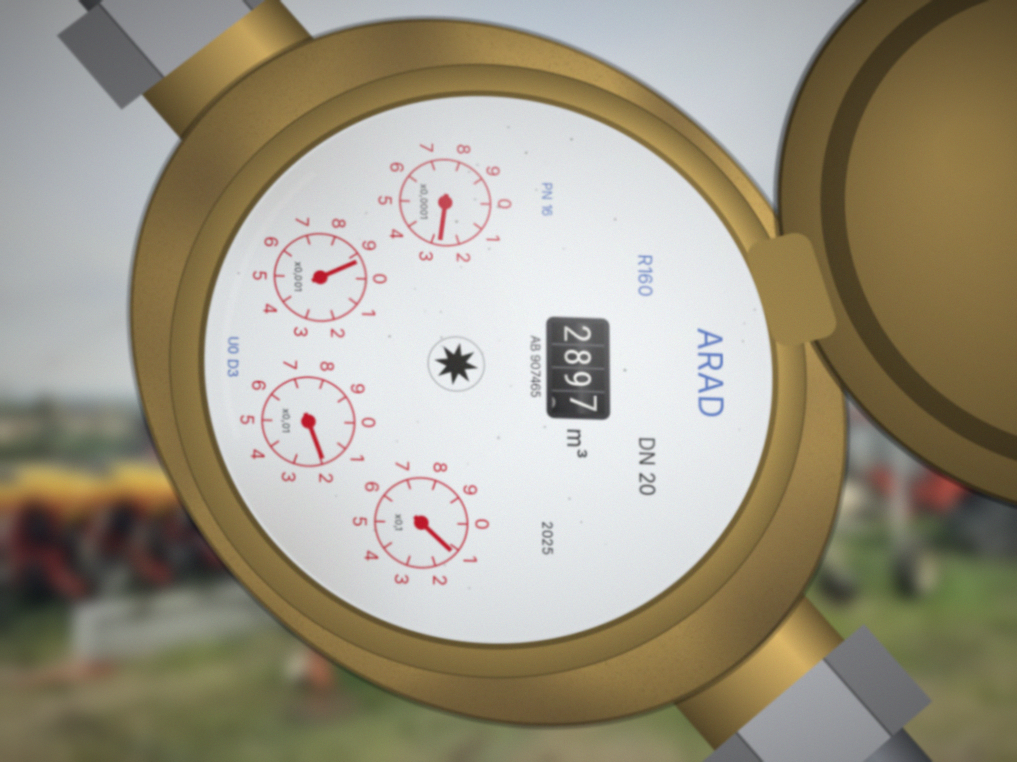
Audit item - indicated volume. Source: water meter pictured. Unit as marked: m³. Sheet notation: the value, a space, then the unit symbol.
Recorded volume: 2897.1192 m³
